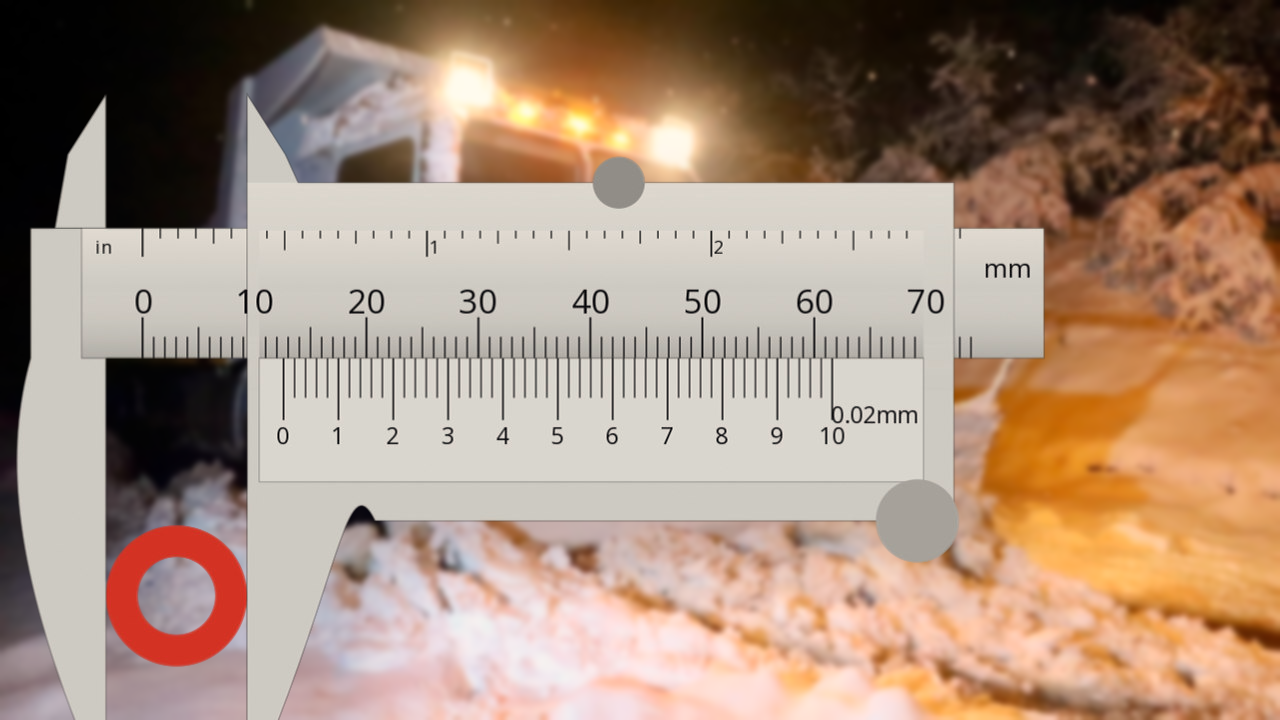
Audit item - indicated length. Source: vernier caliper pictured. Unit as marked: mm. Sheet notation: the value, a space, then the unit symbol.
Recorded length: 12.6 mm
